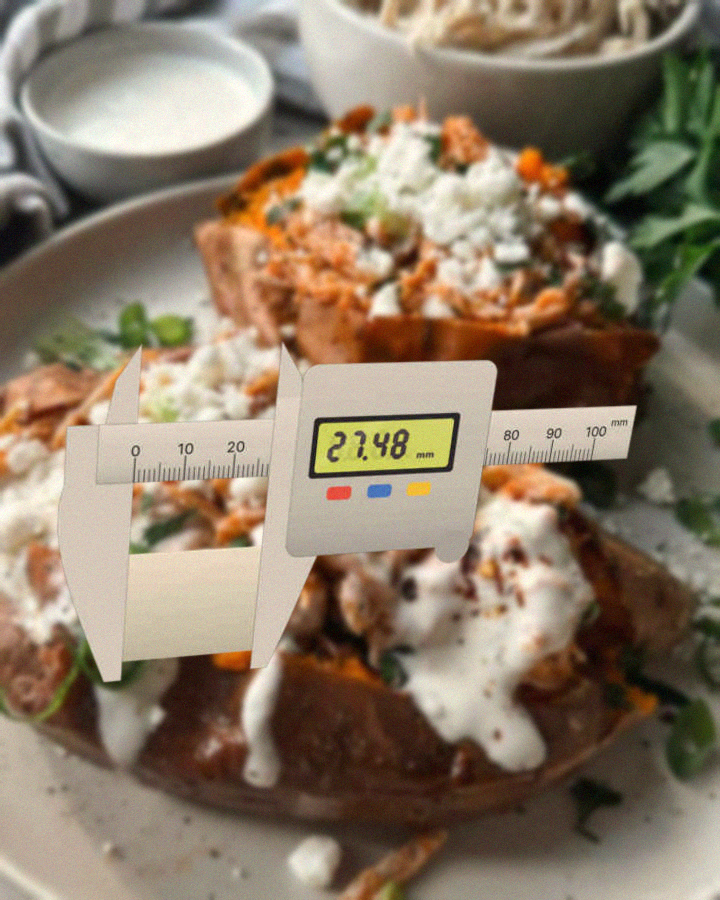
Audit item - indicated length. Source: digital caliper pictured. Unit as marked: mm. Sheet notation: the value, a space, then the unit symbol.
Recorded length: 27.48 mm
